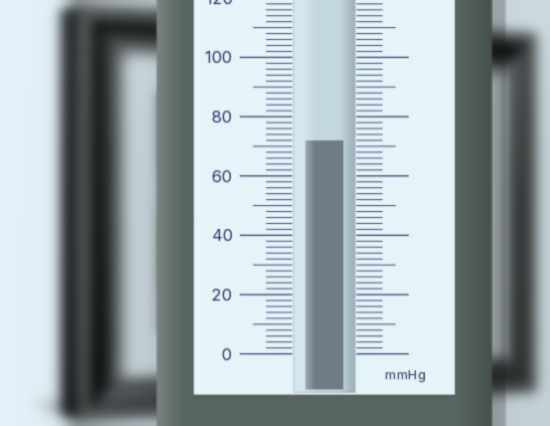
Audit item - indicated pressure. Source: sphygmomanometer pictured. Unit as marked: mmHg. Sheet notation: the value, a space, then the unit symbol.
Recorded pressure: 72 mmHg
